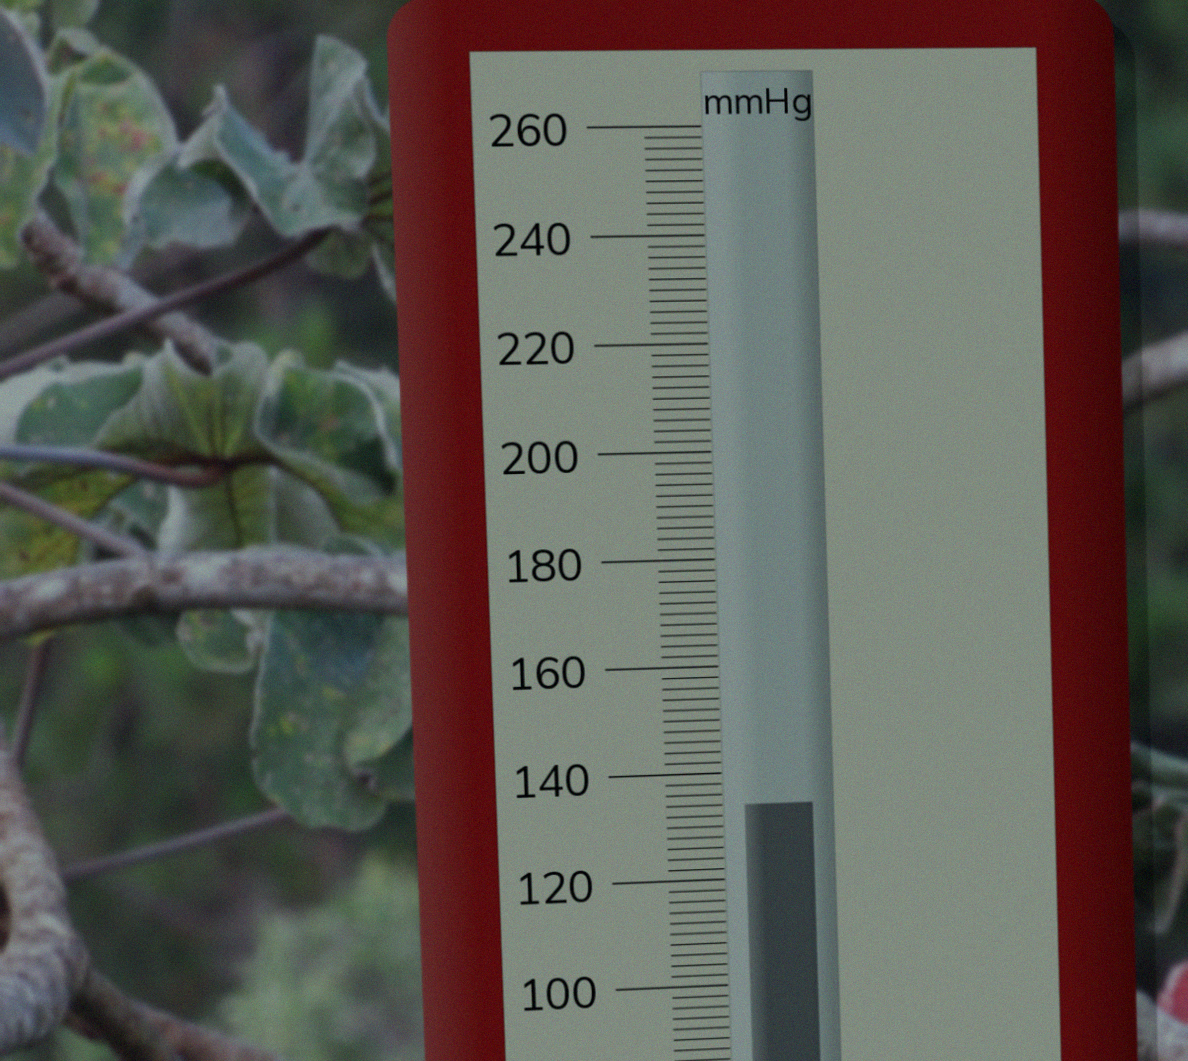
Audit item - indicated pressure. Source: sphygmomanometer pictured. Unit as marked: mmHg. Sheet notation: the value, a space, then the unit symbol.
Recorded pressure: 134 mmHg
